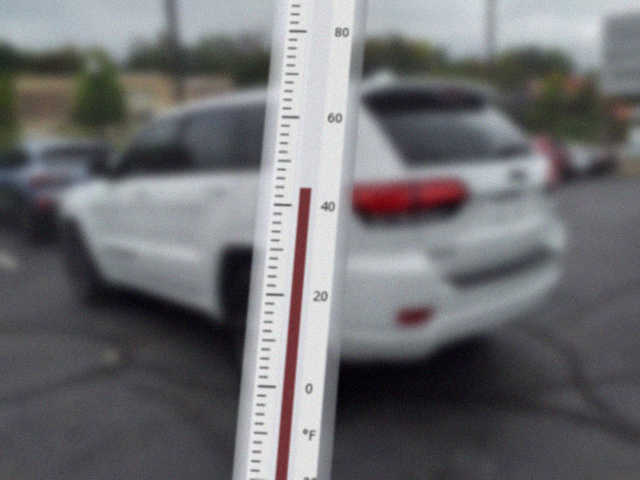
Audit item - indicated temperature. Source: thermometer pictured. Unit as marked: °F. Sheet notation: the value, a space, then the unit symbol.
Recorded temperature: 44 °F
